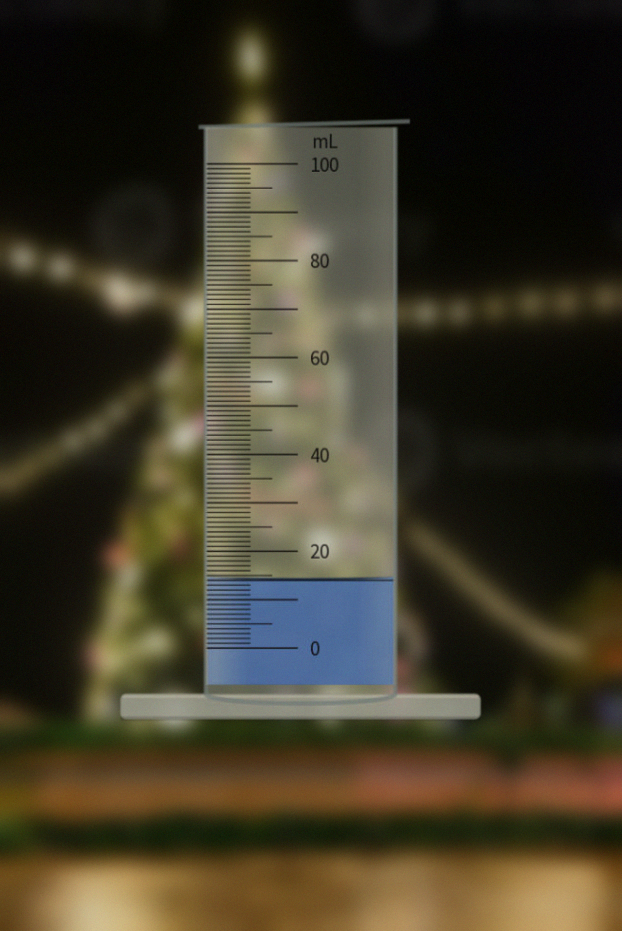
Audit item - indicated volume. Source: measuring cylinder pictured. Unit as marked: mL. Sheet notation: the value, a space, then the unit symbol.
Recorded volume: 14 mL
